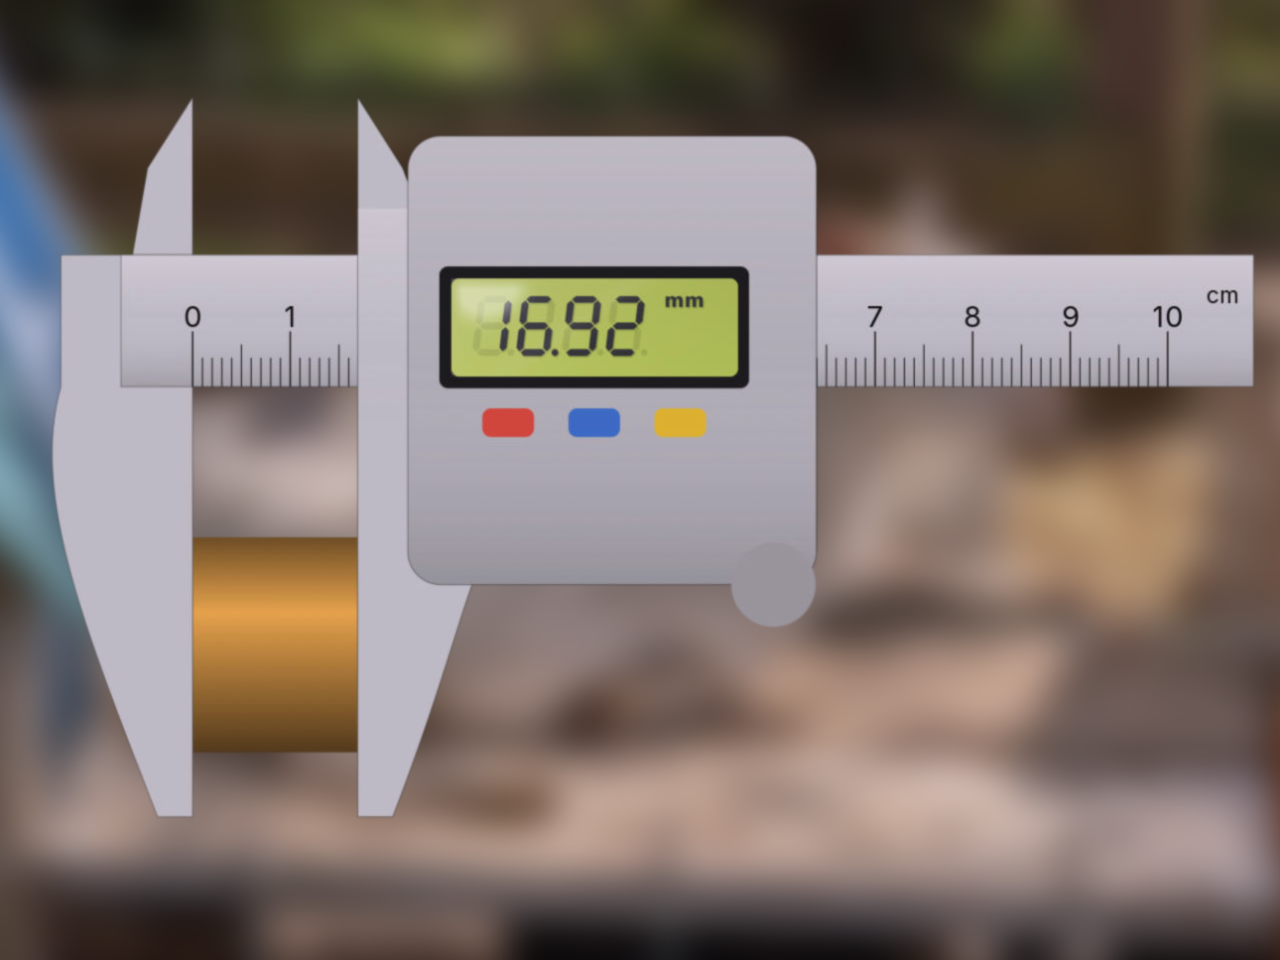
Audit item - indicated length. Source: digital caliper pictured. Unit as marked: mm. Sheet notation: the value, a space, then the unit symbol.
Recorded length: 16.92 mm
